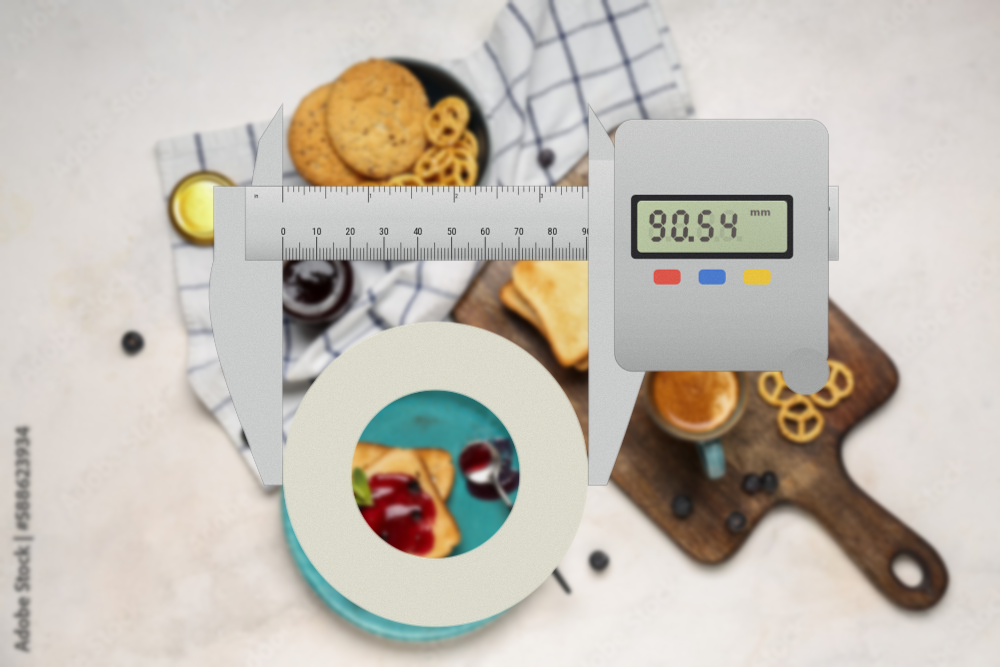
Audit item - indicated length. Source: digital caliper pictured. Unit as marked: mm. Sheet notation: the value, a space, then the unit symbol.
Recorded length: 90.54 mm
